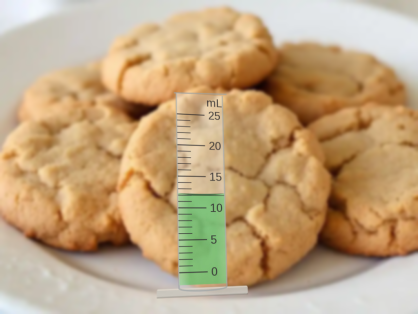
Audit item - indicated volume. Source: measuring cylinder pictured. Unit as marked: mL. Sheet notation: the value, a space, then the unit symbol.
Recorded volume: 12 mL
